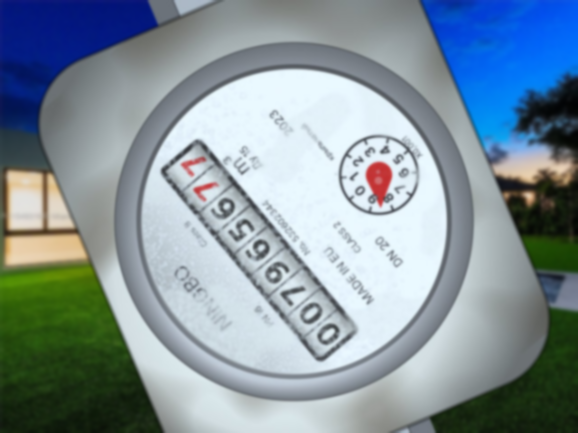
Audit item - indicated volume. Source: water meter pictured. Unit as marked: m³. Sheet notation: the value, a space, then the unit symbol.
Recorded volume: 79656.768 m³
